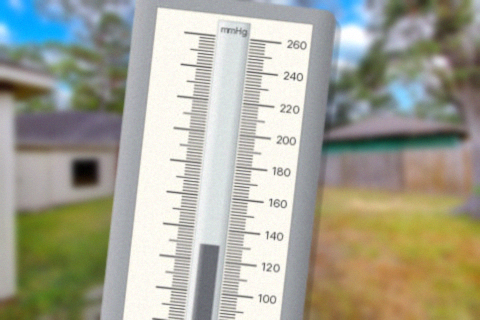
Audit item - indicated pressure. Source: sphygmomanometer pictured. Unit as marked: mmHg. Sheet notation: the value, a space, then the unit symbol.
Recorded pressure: 130 mmHg
